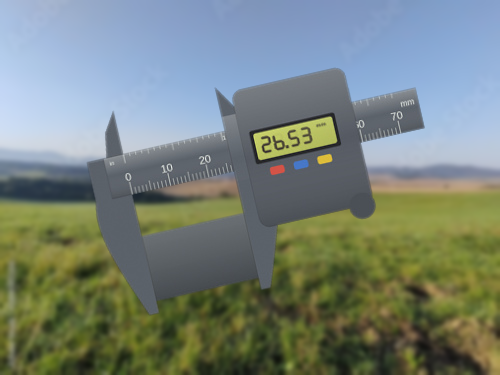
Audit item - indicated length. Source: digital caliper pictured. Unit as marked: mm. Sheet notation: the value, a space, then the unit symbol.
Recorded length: 26.53 mm
